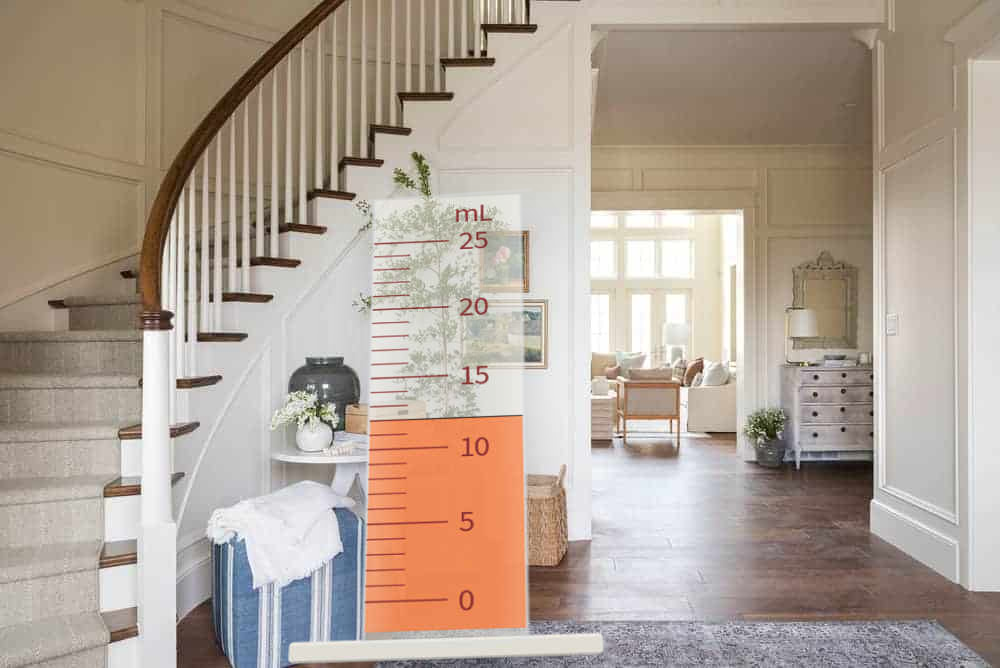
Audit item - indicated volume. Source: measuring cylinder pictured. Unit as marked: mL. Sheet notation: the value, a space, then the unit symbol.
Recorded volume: 12 mL
